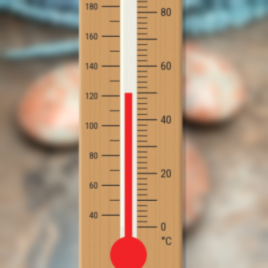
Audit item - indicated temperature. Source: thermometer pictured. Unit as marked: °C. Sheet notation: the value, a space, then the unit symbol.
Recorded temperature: 50 °C
